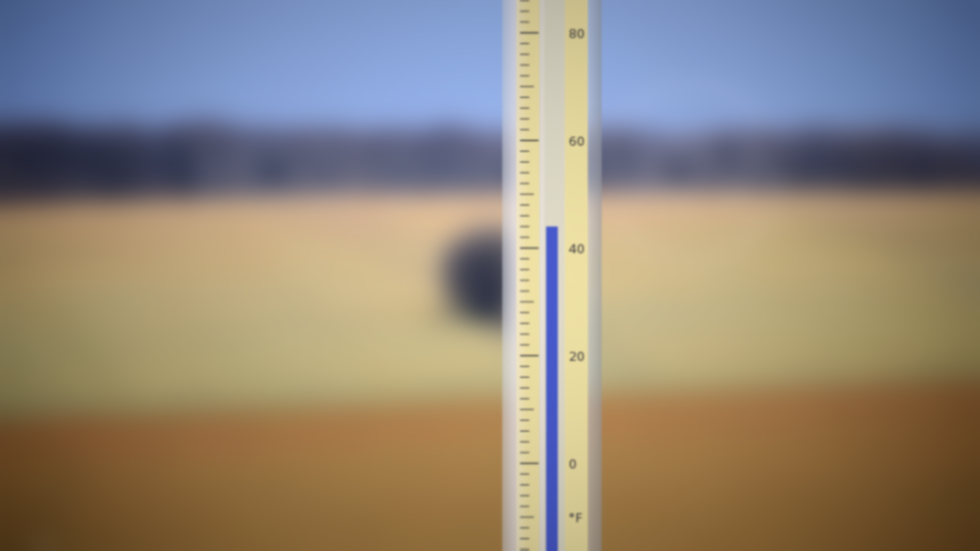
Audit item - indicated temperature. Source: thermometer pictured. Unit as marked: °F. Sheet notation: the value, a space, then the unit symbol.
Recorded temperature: 44 °F
